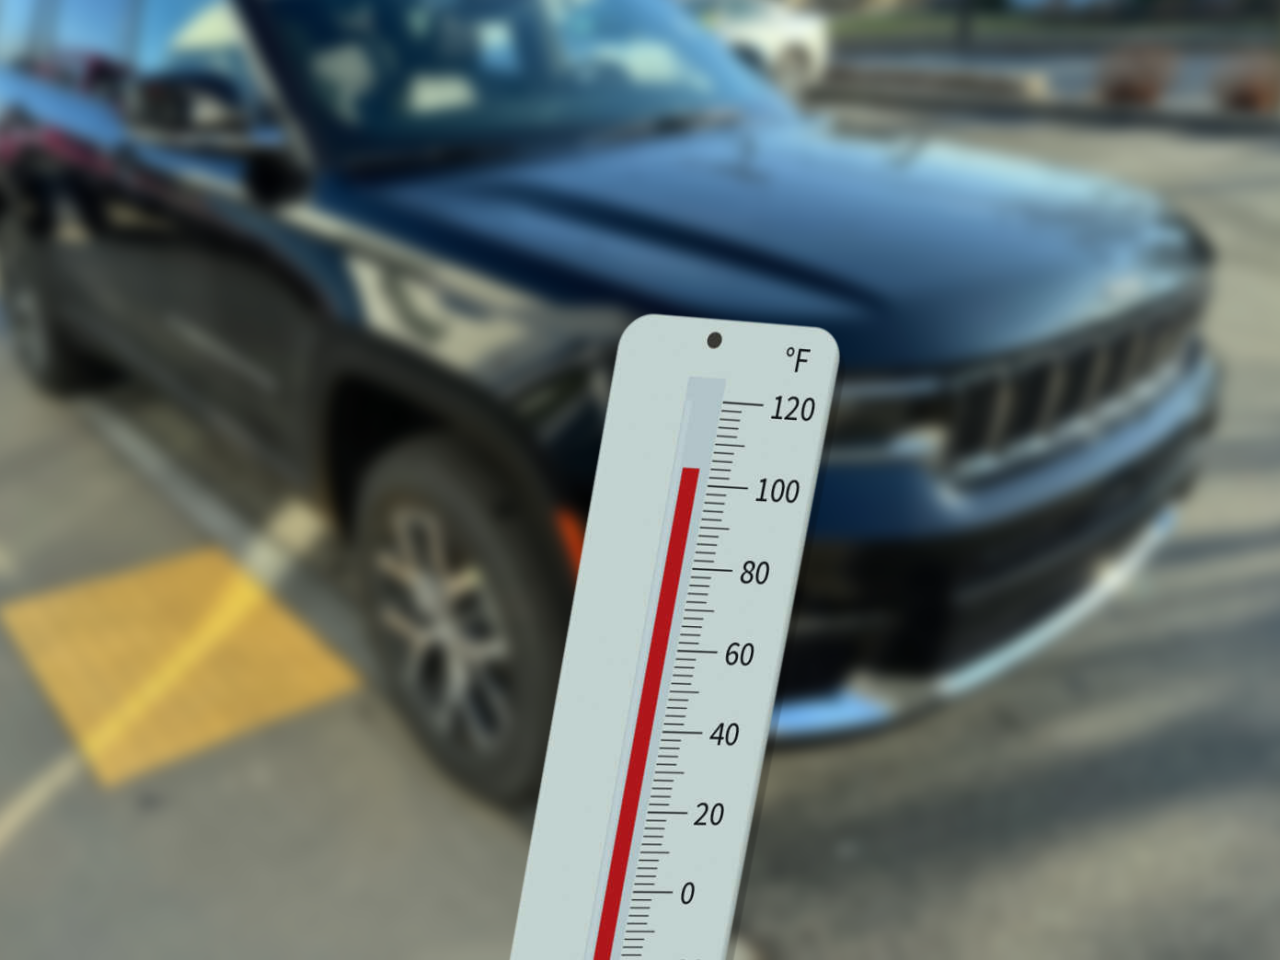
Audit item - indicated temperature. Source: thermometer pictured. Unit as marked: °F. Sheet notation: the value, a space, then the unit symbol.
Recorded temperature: 104 °F
